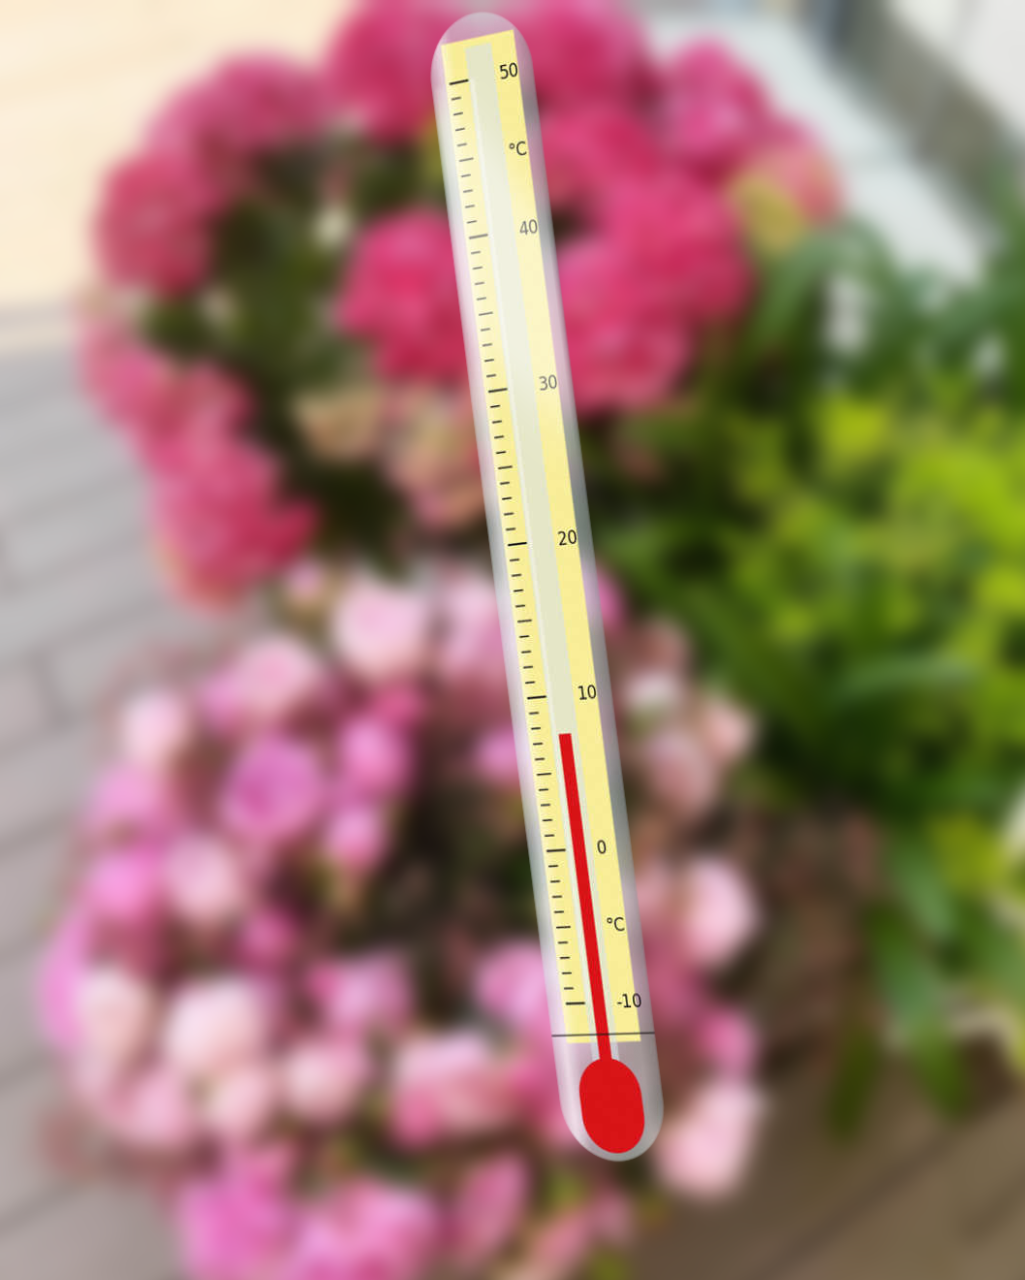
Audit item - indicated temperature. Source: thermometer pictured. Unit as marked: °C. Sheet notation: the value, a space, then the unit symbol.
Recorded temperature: 7.5 °C
